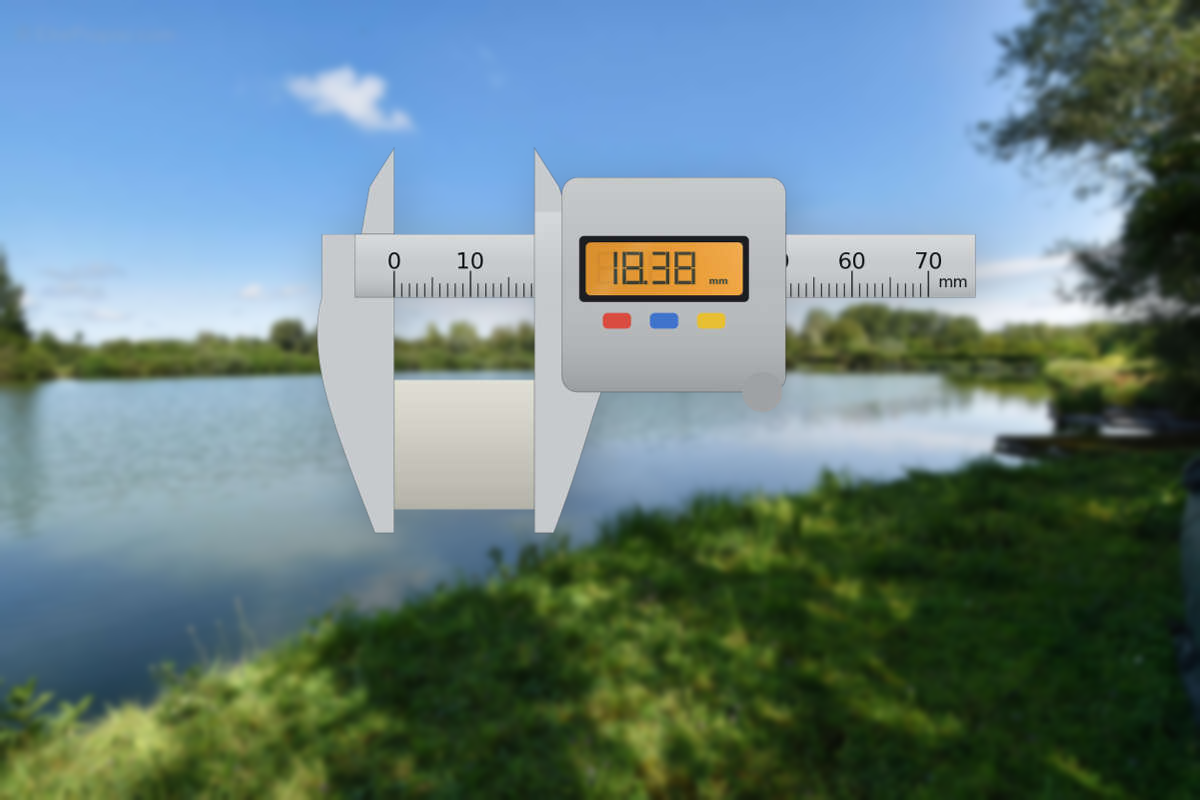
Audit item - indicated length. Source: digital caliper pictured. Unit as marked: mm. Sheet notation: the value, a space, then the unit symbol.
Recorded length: 18.38 mm
